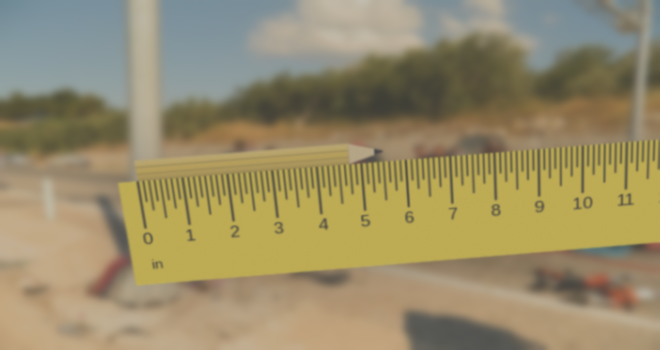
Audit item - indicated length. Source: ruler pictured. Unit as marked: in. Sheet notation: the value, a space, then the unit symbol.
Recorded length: 5.5 in
